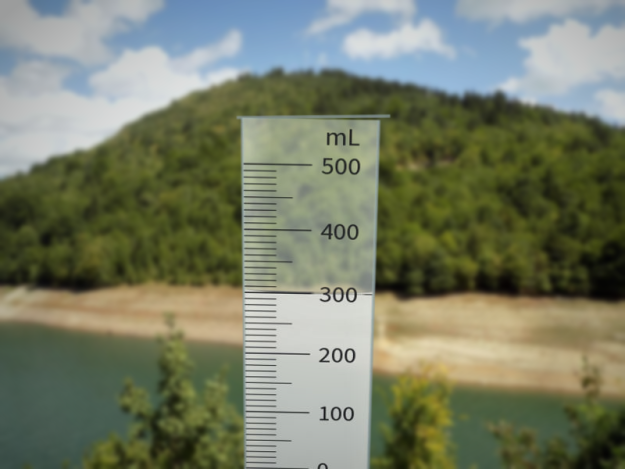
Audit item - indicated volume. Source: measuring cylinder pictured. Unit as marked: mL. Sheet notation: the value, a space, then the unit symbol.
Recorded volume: 300 mL
